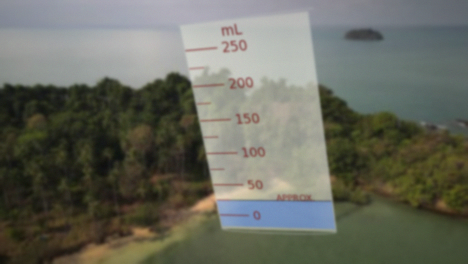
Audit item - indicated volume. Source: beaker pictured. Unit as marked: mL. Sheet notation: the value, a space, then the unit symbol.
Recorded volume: 25 mL
